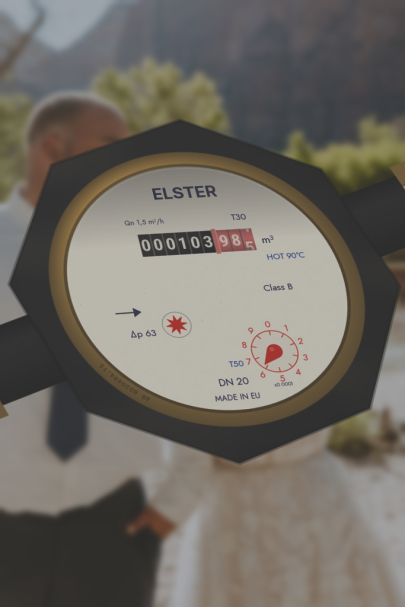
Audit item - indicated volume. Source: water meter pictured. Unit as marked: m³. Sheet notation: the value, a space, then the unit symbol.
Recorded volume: 103.9846 m³
